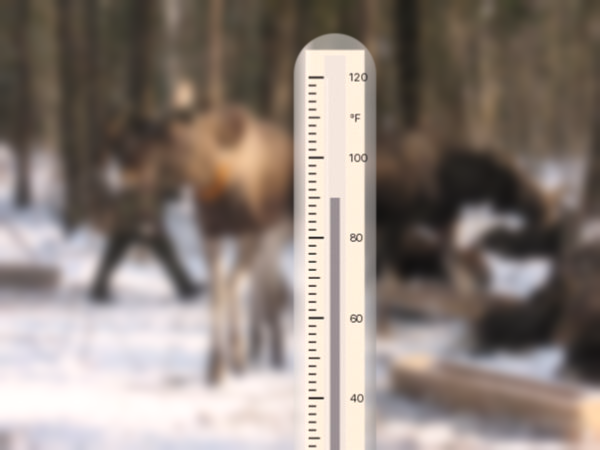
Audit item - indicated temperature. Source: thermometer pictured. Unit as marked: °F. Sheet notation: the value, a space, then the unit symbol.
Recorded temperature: 90 °F
